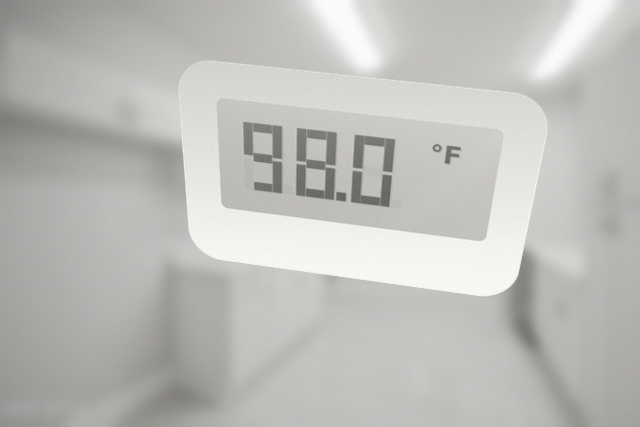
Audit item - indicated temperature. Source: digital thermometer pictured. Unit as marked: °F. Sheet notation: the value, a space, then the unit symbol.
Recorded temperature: 98.0 °F
